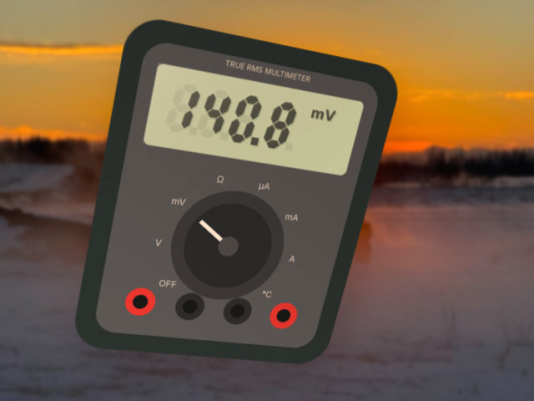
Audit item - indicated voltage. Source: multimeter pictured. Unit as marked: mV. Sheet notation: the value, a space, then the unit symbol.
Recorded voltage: 140.8 mV
